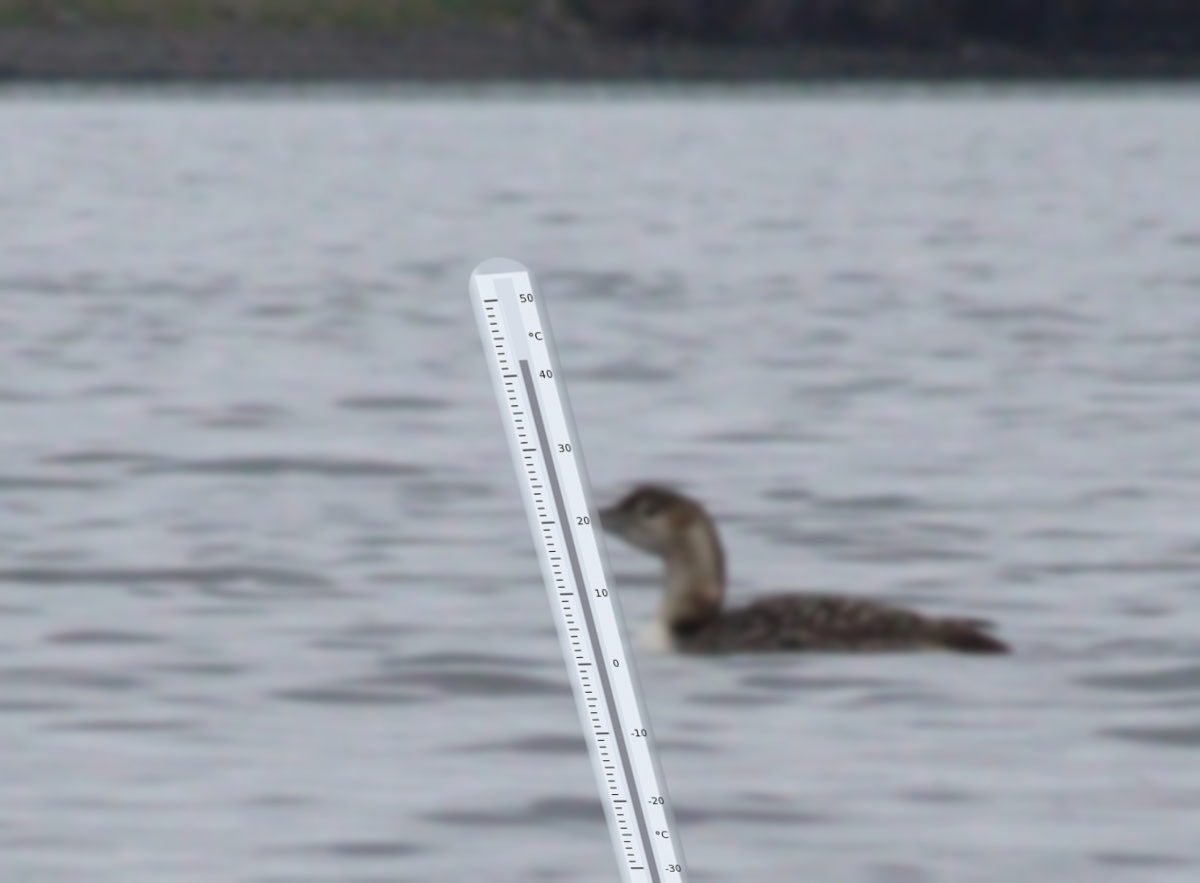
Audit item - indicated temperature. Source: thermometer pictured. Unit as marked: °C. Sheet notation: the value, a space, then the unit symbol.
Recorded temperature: 42 °C
